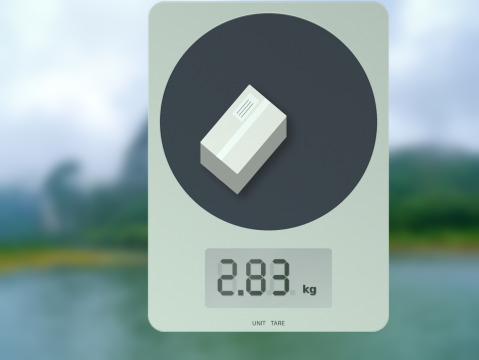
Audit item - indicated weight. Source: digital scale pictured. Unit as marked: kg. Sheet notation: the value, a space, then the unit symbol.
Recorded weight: 2.83 kg
